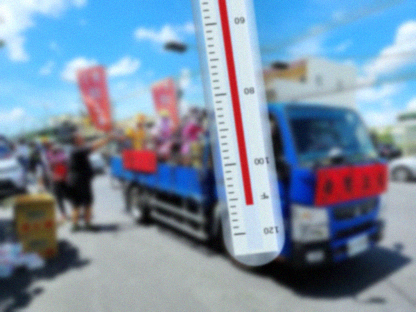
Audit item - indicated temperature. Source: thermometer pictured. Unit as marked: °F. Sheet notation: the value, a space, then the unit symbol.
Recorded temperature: 112 °F
